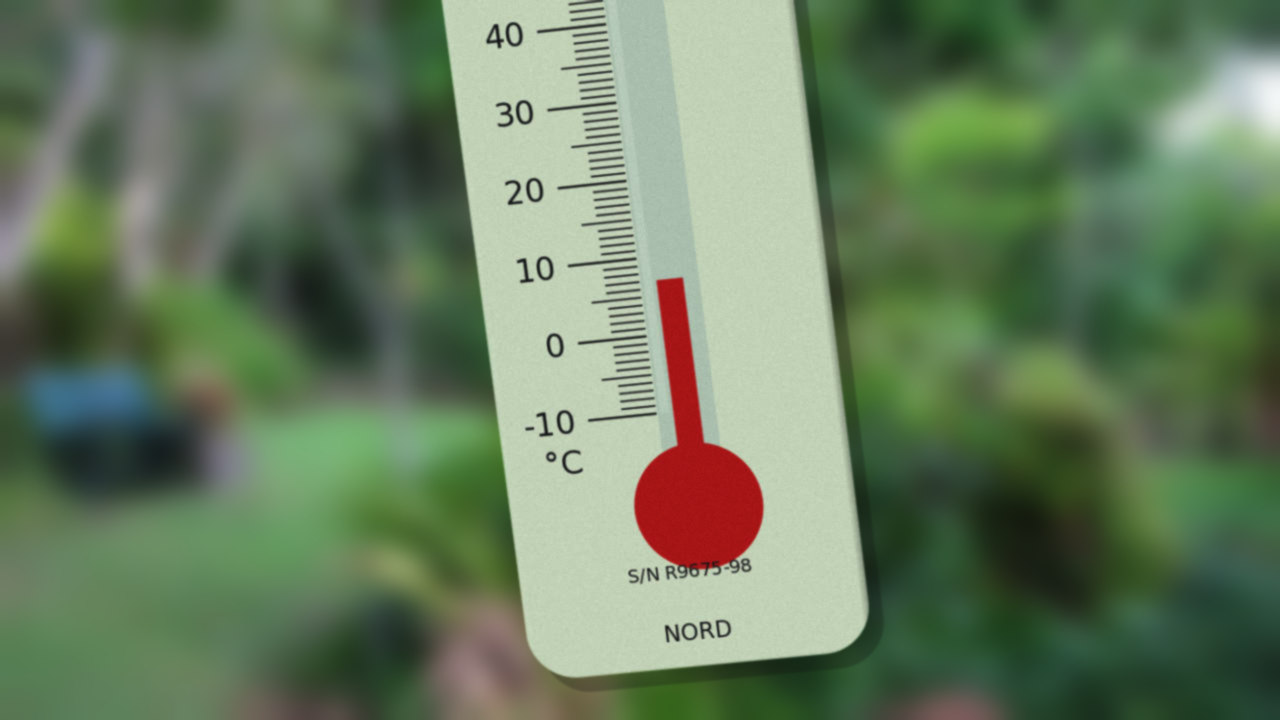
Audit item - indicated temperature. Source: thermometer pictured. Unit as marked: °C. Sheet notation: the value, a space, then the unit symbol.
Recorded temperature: 7 °C
